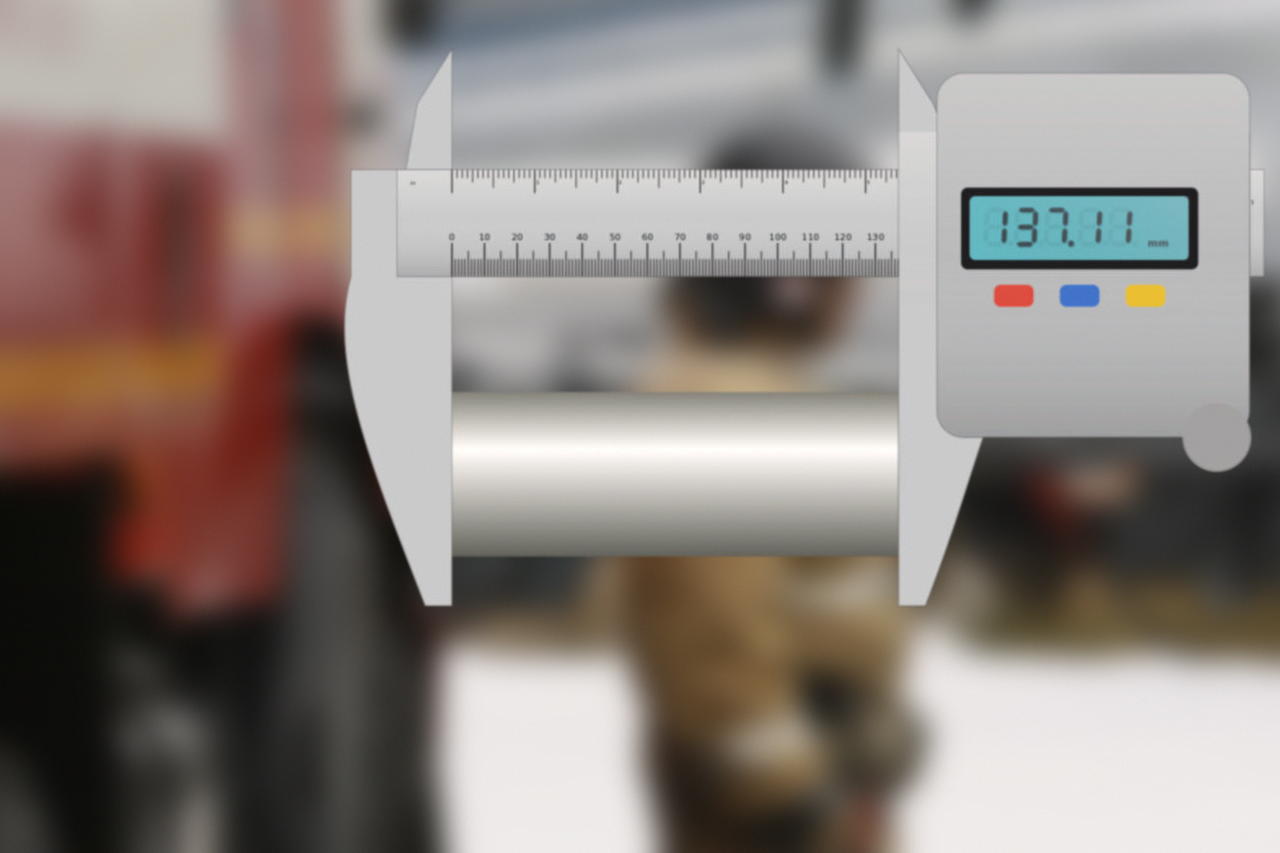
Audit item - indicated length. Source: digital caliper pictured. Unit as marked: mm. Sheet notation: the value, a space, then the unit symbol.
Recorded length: 137.11 mm
